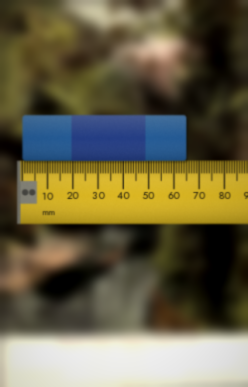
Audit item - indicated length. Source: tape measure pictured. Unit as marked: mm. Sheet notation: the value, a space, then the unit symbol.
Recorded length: 65 mm
